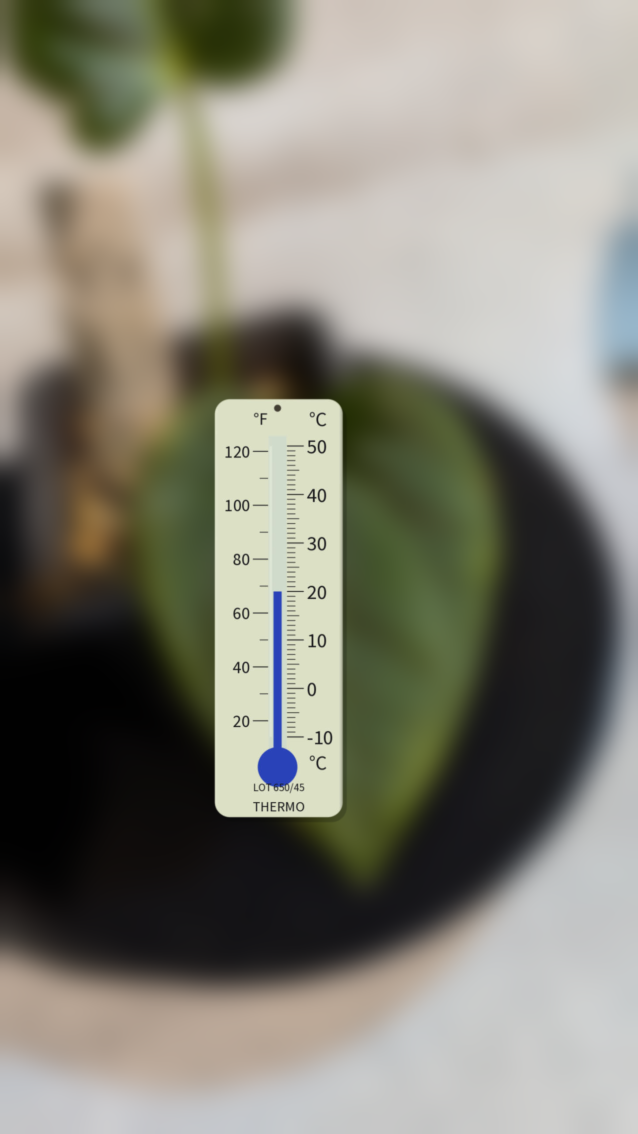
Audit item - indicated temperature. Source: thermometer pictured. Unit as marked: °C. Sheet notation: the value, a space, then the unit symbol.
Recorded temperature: 20 °C
